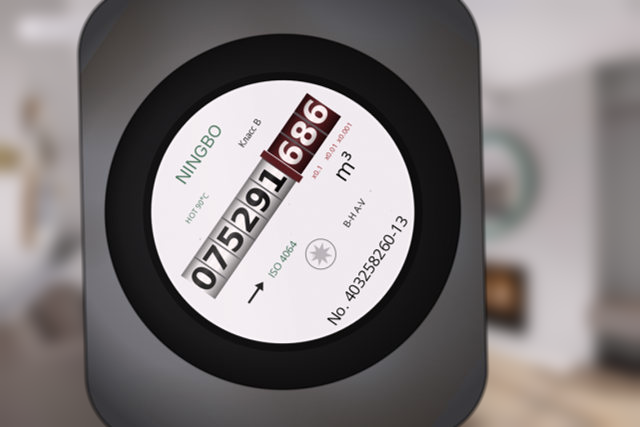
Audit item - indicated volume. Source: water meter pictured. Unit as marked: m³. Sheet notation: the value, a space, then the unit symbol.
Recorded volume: 75291.686 m³
